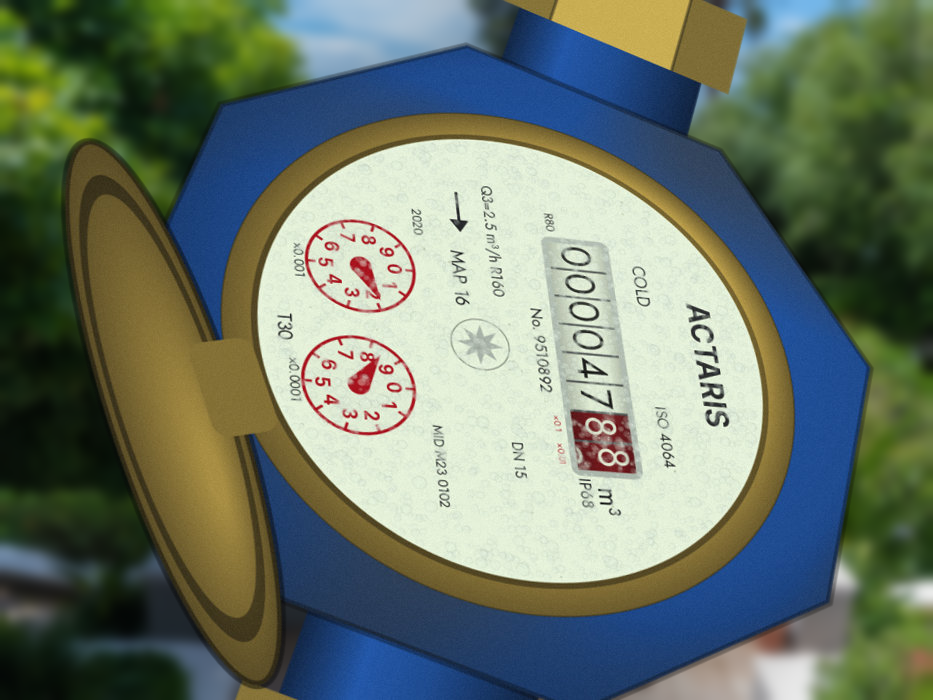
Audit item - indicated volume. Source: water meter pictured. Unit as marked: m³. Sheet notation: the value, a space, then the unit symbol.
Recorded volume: 47.8818 m³
